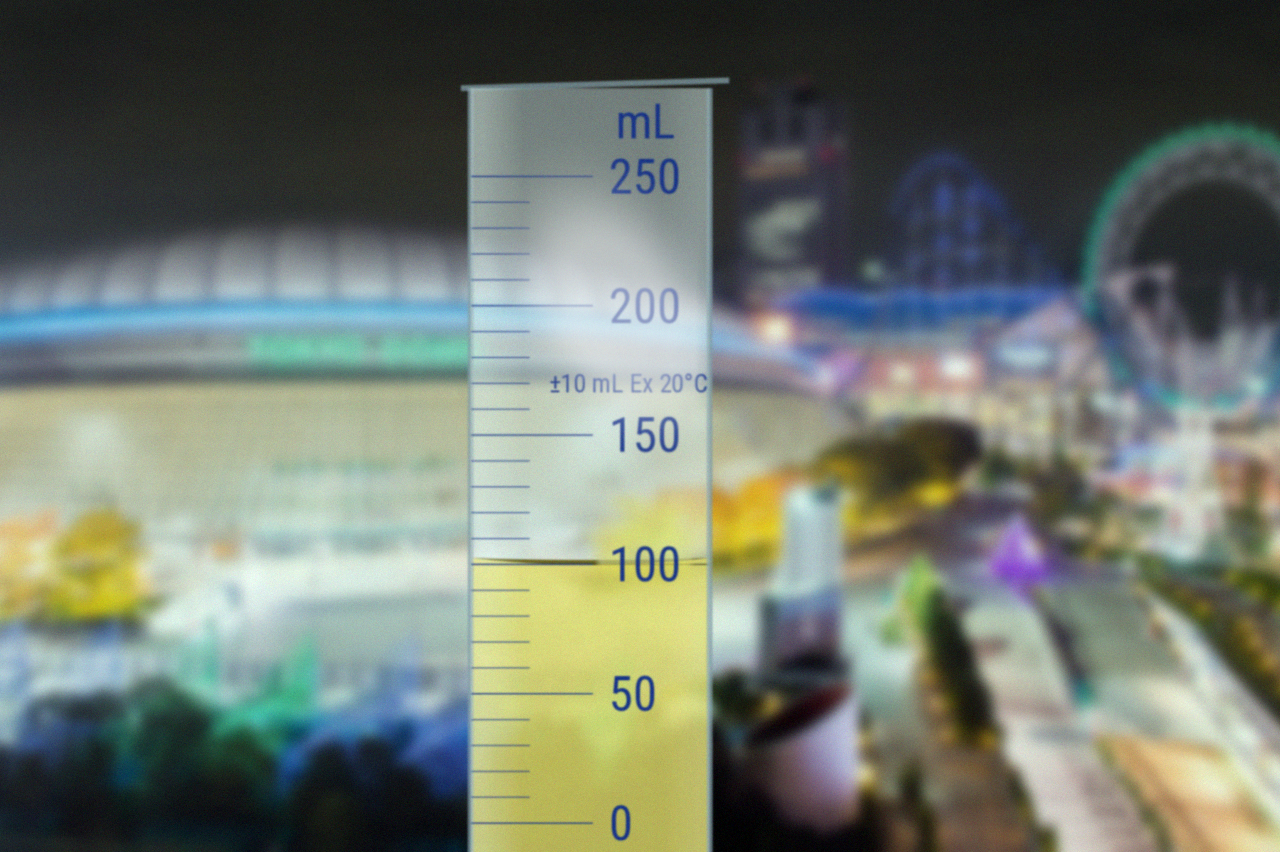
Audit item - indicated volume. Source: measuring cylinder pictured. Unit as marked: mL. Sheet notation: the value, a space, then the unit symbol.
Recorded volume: 100 mL
